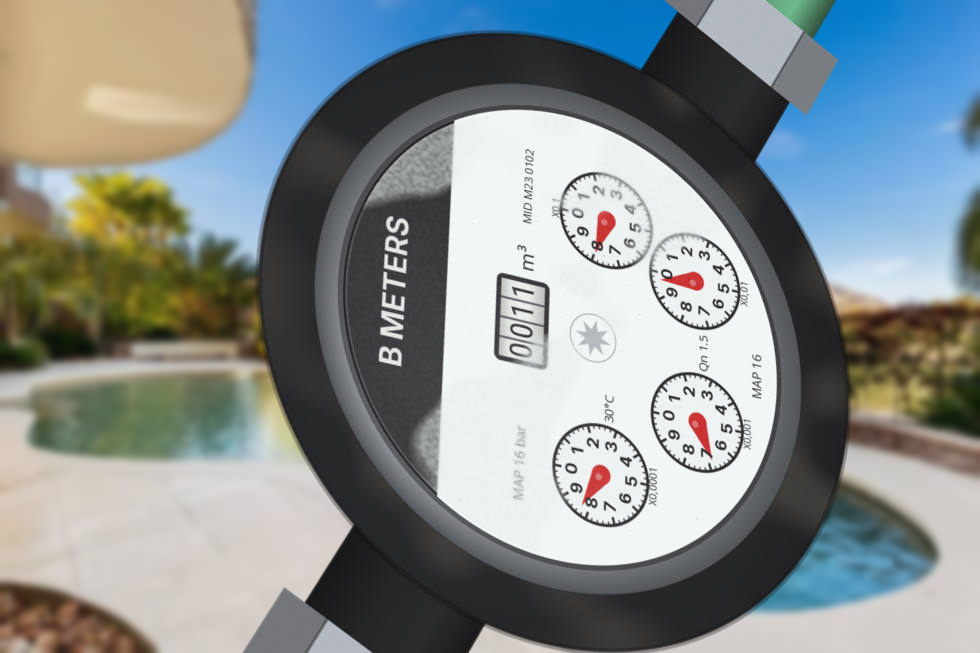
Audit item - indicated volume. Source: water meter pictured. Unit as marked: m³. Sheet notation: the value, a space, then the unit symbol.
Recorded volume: 11.7968 m³
